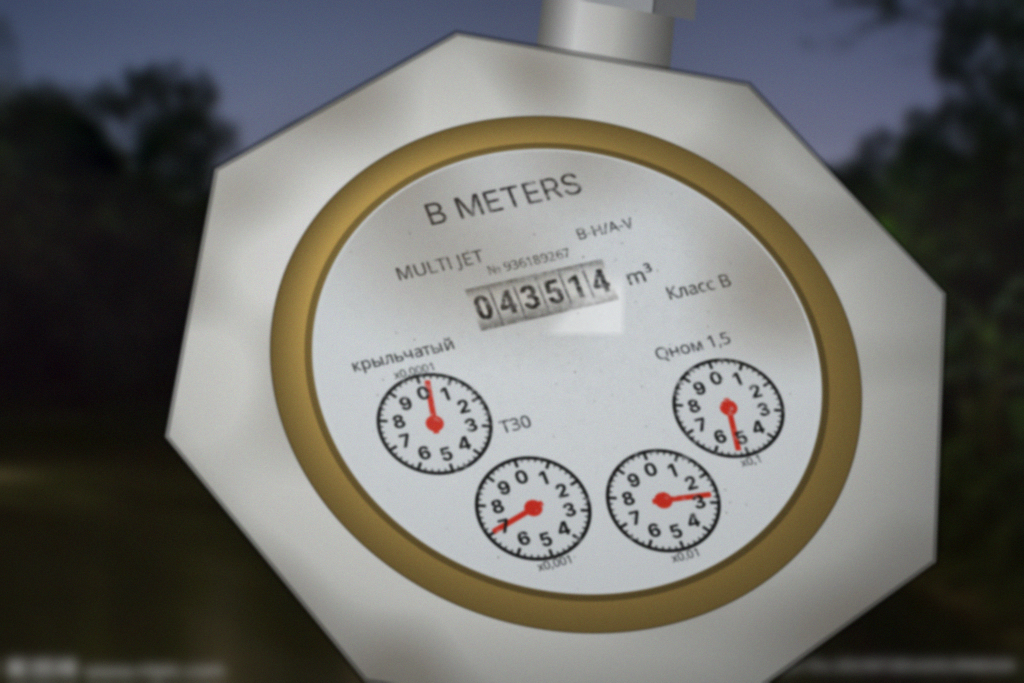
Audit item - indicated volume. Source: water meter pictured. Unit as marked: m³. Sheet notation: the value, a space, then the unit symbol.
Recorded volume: 43514.5270 m³
